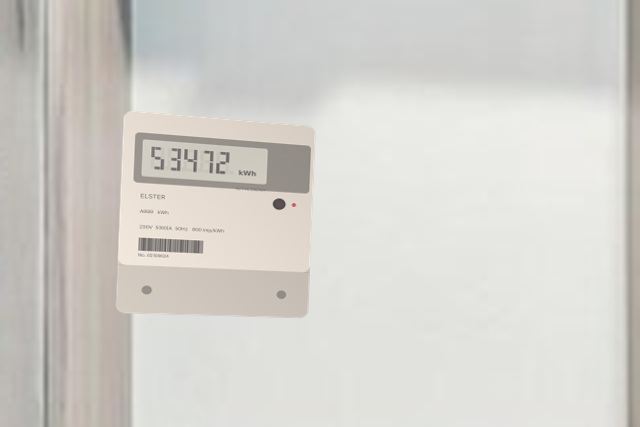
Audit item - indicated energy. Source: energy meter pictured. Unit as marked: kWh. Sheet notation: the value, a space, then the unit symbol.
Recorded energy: 53472 kWh
